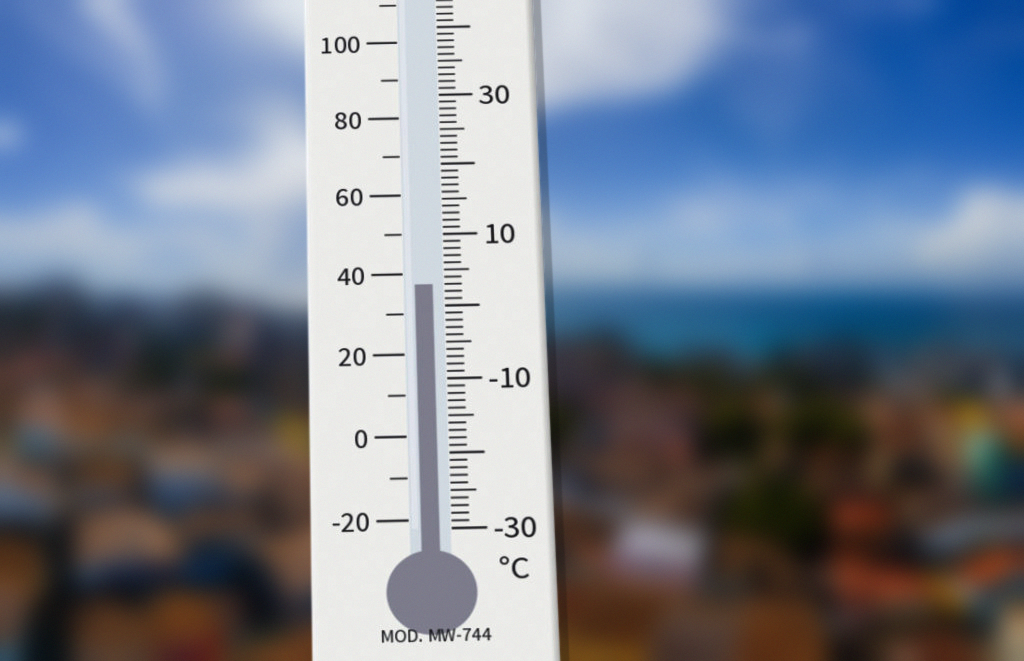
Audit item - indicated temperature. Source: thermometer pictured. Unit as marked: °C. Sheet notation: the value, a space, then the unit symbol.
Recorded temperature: 3 °C
